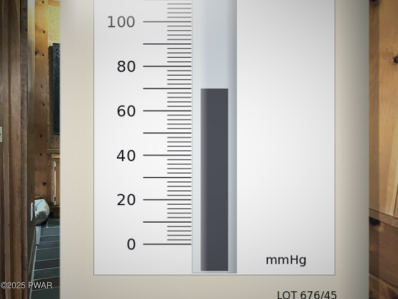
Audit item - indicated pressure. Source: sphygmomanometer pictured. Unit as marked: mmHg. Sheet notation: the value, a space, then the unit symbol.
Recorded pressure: 70 mmHg
